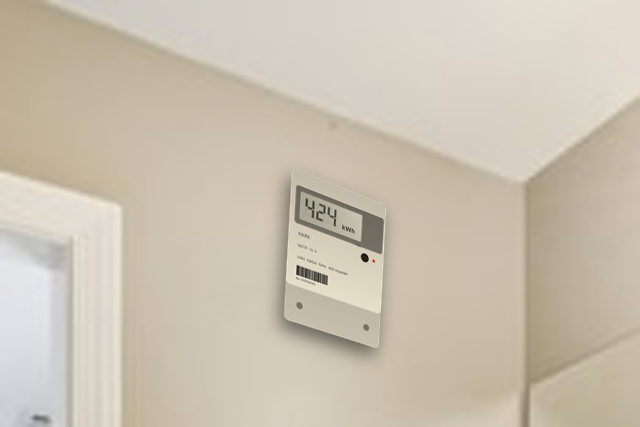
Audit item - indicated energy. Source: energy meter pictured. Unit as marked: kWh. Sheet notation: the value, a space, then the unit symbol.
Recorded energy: 424 kWh
